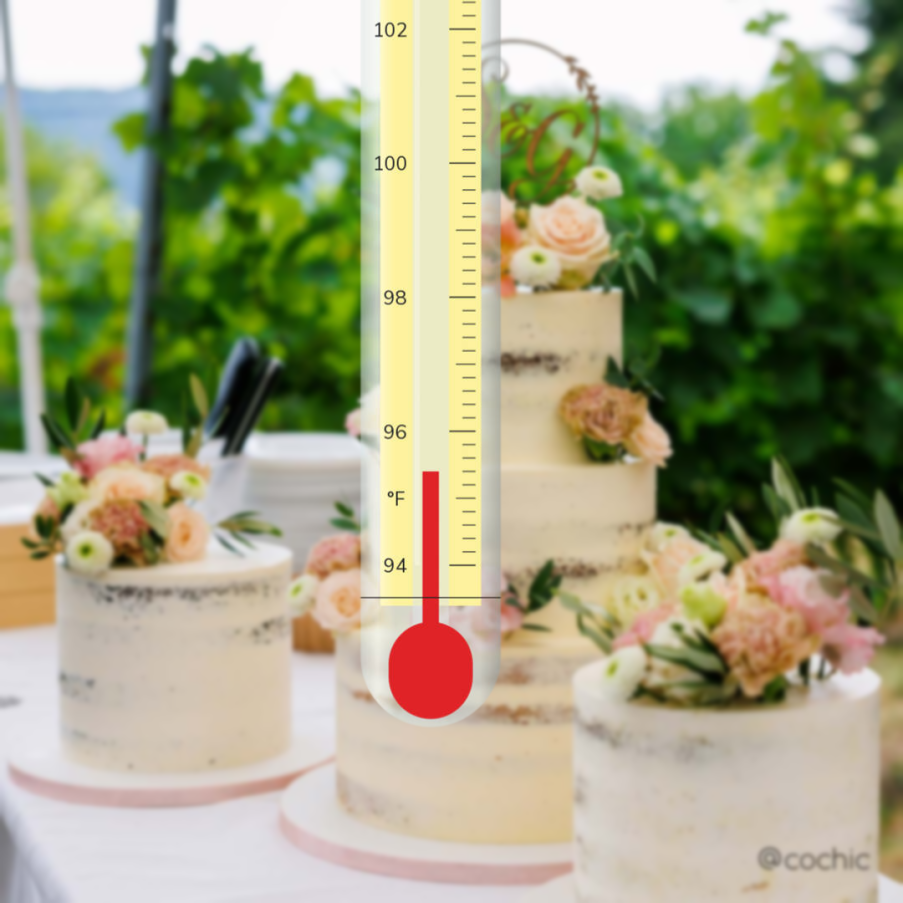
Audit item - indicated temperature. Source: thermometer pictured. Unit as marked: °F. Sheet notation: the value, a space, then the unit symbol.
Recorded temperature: 95.4 °F
